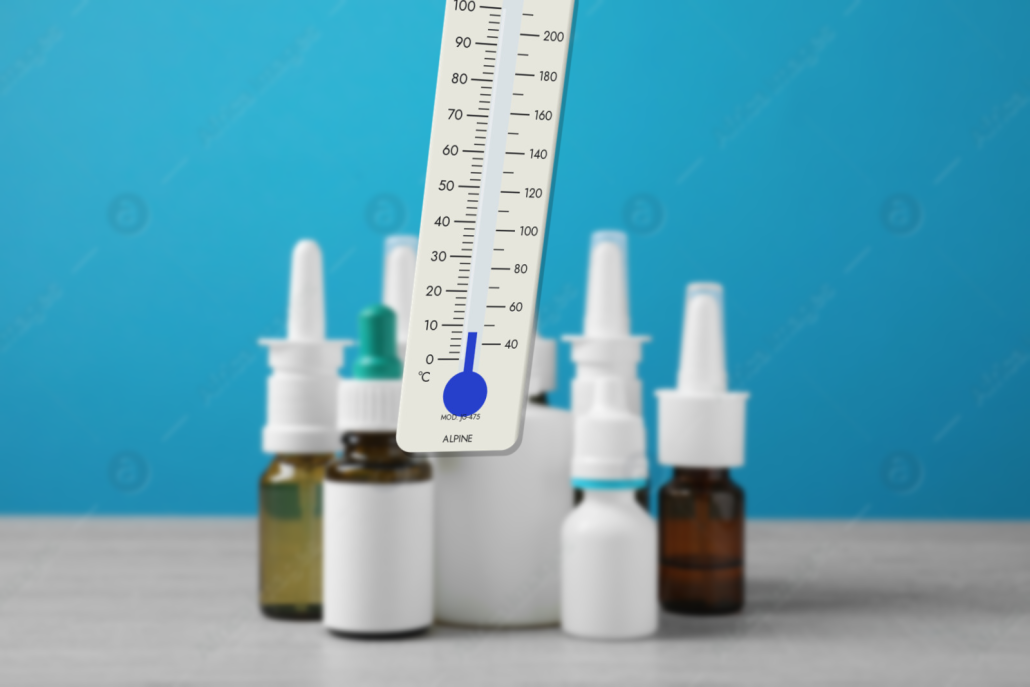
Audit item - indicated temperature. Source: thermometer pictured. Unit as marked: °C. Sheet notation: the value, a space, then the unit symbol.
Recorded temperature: 8 °C
